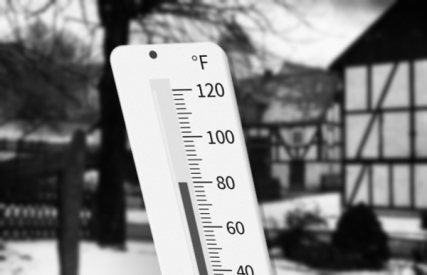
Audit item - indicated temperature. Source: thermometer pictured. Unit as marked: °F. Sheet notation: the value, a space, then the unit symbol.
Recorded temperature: 80 °F
